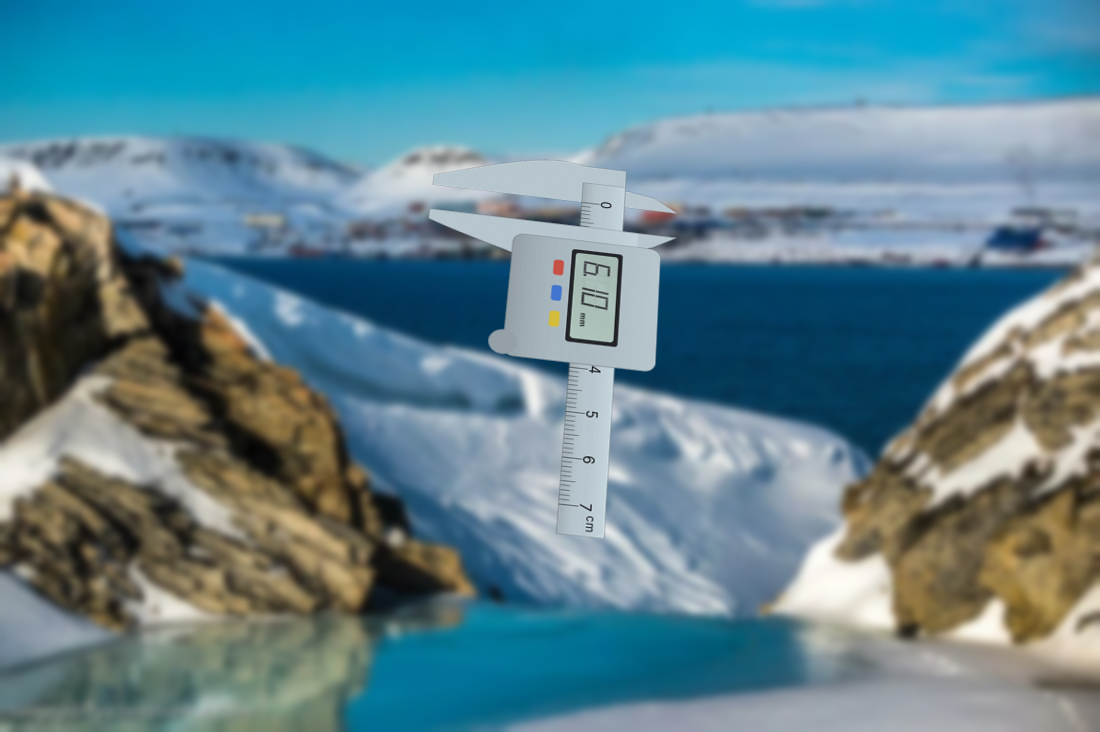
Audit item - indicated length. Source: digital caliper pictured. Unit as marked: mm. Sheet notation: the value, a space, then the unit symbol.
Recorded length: 6.10 mm
